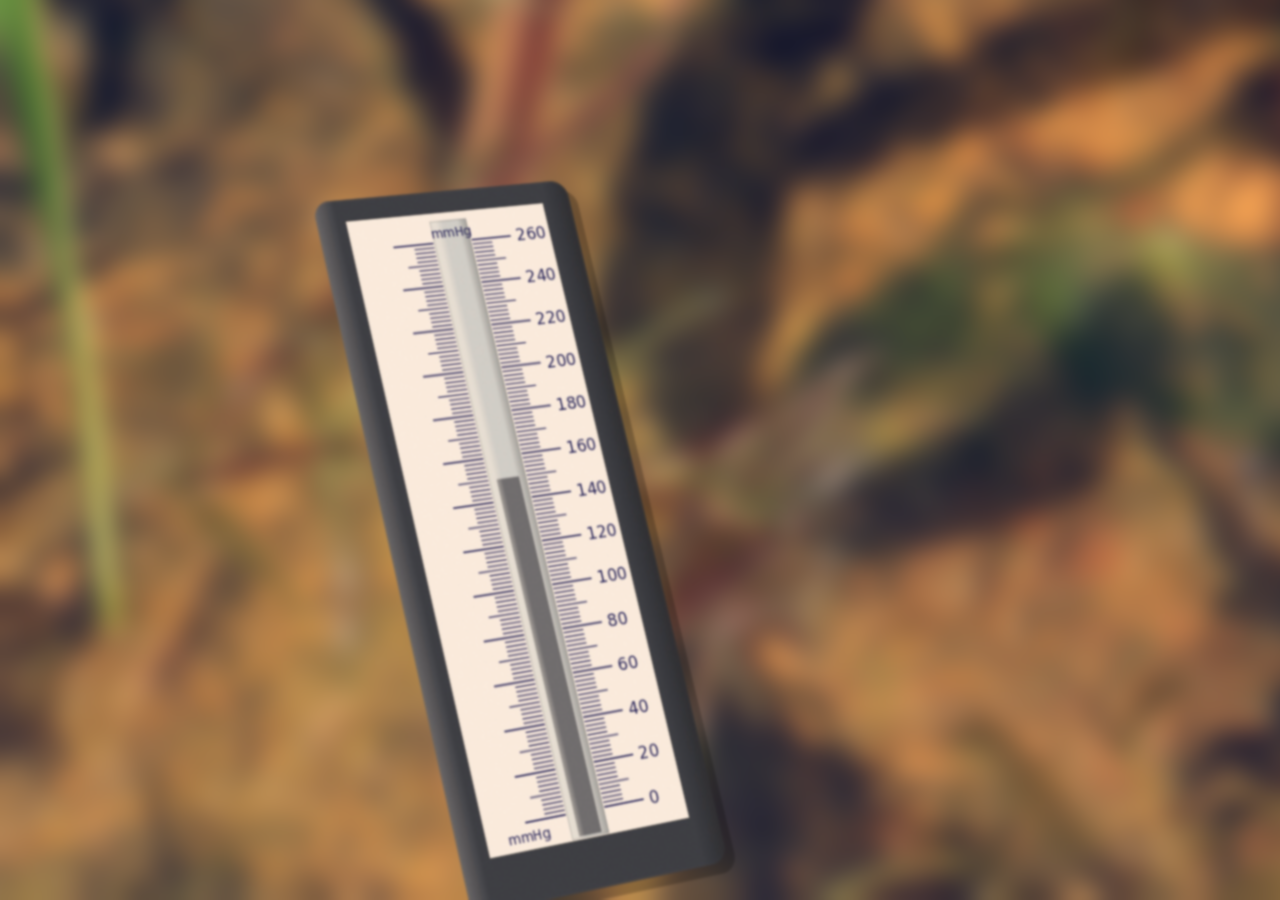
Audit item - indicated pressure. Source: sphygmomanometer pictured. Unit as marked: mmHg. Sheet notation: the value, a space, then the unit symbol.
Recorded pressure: 150 mmHg
